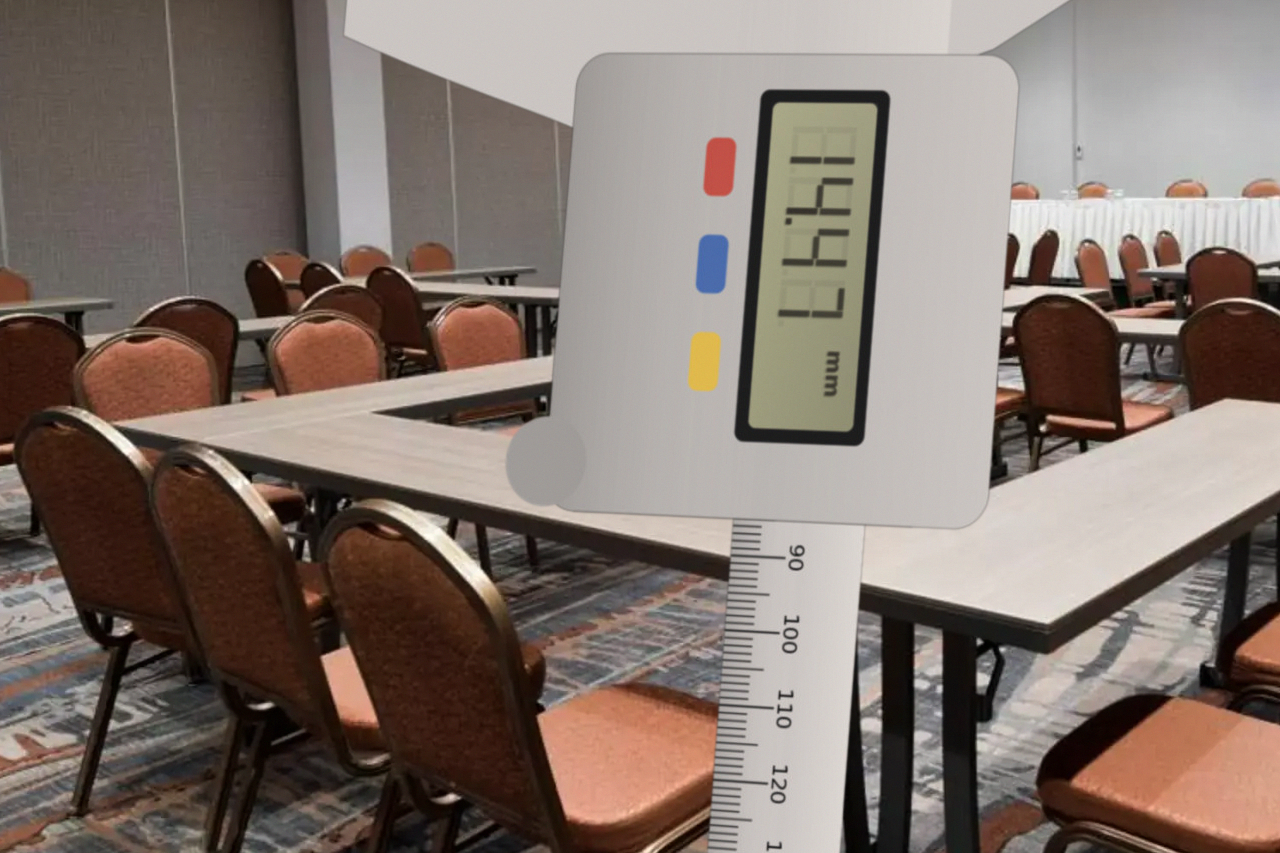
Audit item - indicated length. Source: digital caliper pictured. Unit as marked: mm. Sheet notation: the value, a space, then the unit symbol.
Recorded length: 14.47 mm
